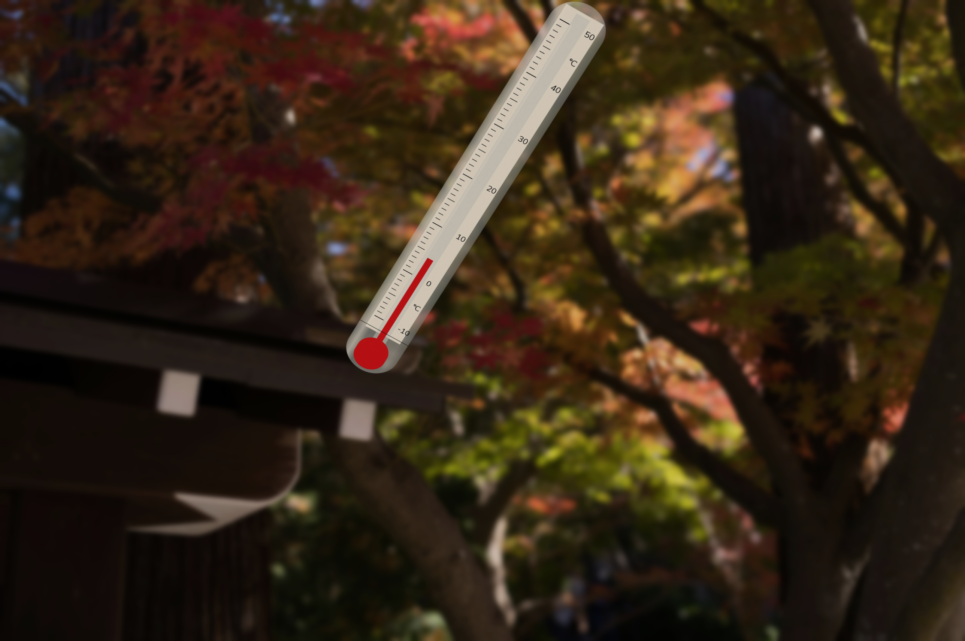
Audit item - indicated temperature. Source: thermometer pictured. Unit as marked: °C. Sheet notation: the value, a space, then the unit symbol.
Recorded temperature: 4 °C
